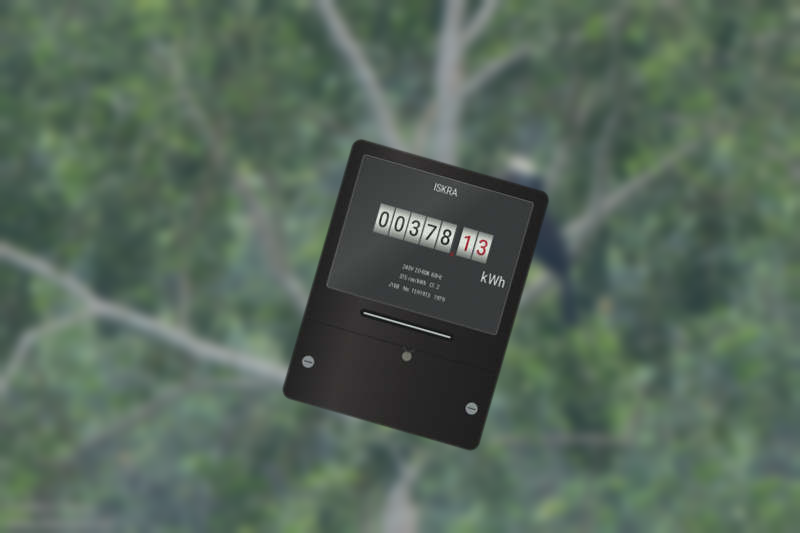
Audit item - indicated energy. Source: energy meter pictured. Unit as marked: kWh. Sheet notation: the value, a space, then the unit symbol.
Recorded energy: 378.13 kWh
